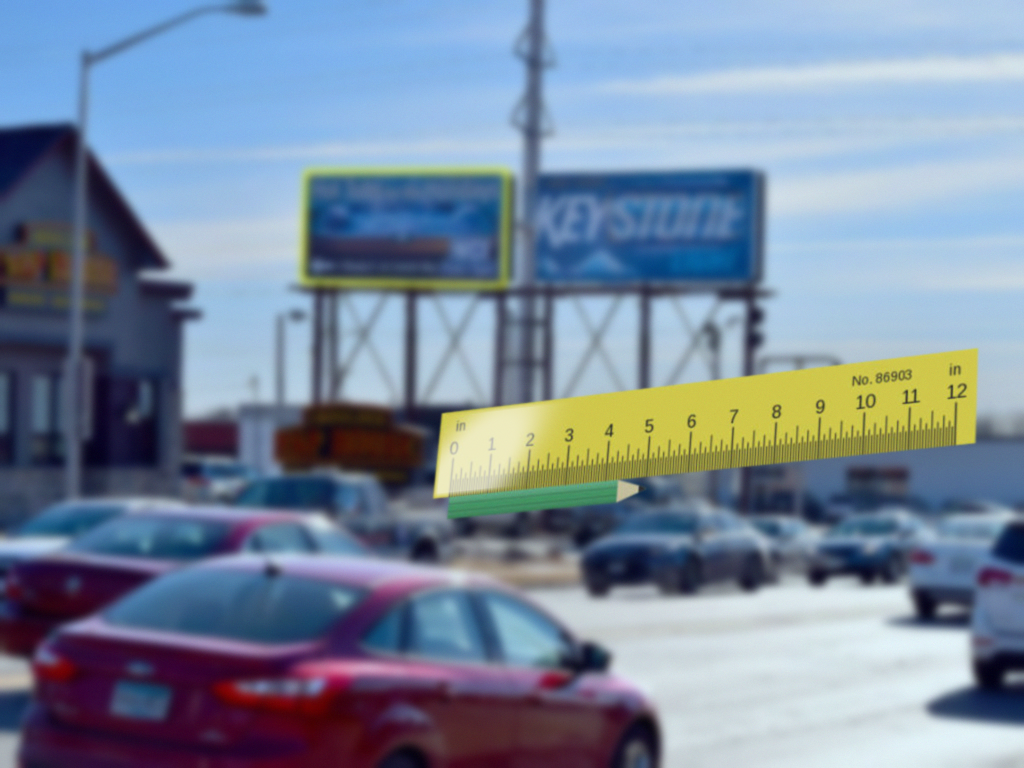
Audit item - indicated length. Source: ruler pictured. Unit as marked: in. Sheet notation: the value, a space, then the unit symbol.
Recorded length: 5 in
